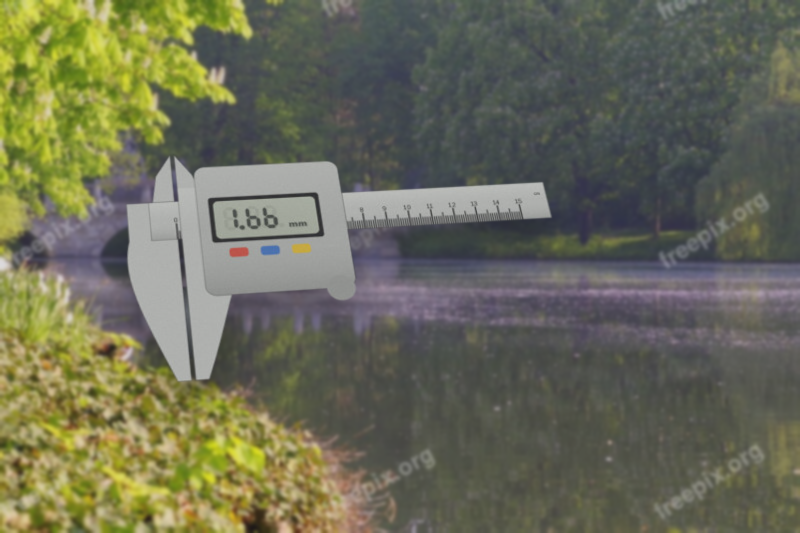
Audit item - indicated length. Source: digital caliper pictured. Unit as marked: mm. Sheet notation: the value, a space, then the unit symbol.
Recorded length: 1.66 mm
